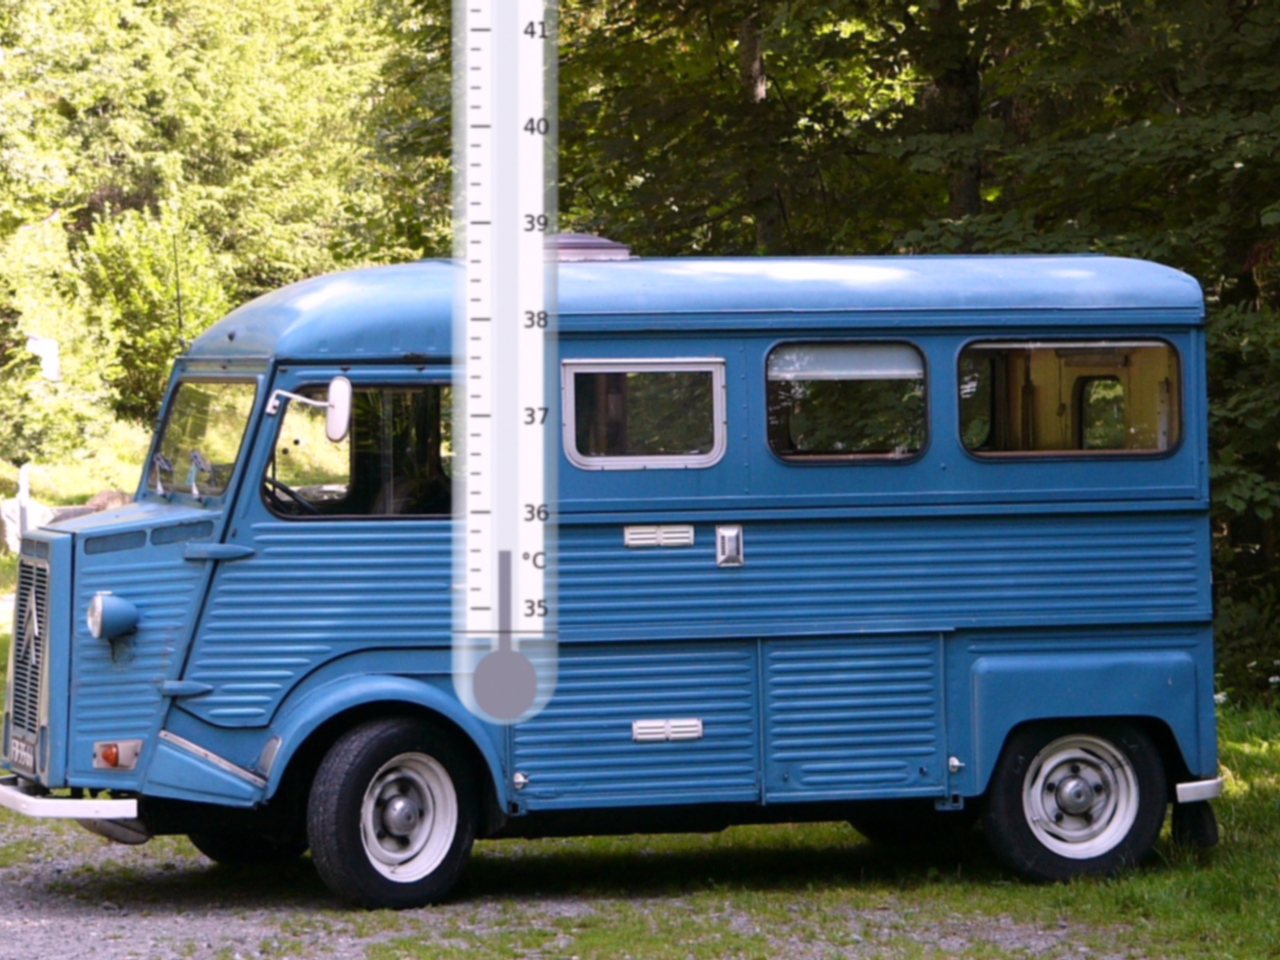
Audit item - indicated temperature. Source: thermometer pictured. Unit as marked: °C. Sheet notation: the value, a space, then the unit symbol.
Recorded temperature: 35.6 °C
